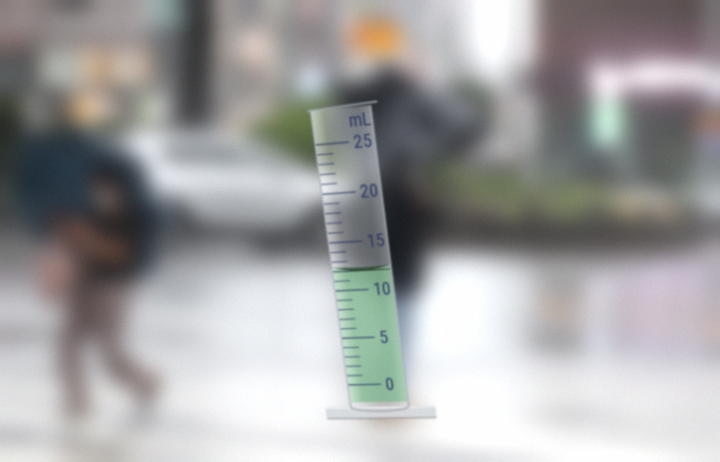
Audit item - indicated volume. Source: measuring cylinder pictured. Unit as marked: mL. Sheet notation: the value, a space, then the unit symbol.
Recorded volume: 12 mL
